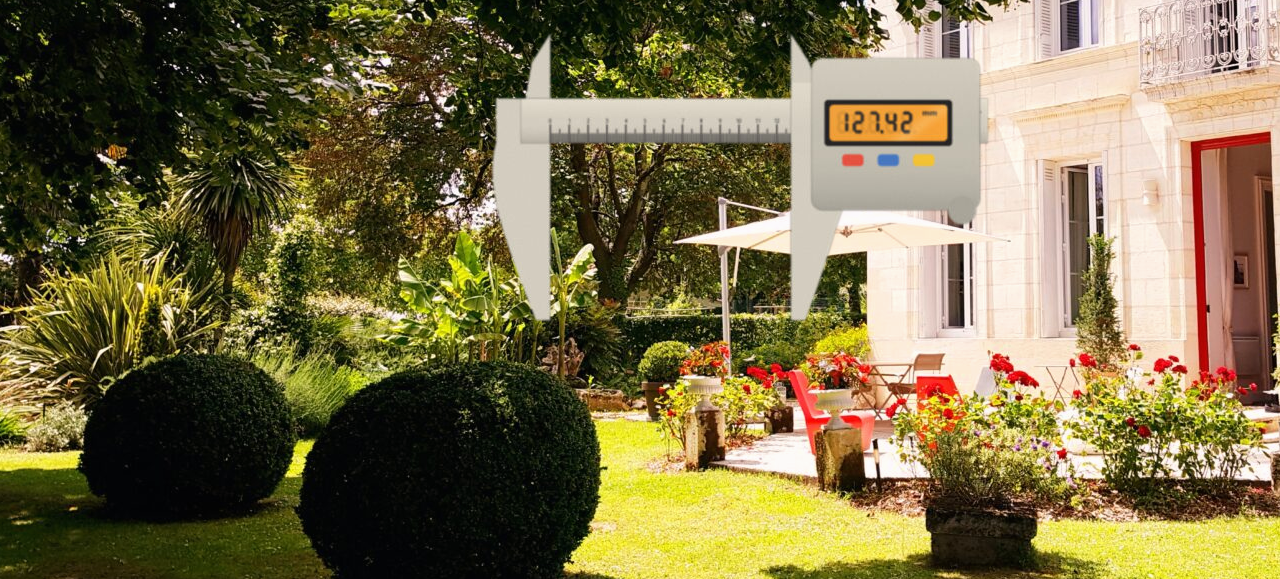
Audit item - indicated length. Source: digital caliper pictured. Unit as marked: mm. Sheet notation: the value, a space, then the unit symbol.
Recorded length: 127.42 mm
